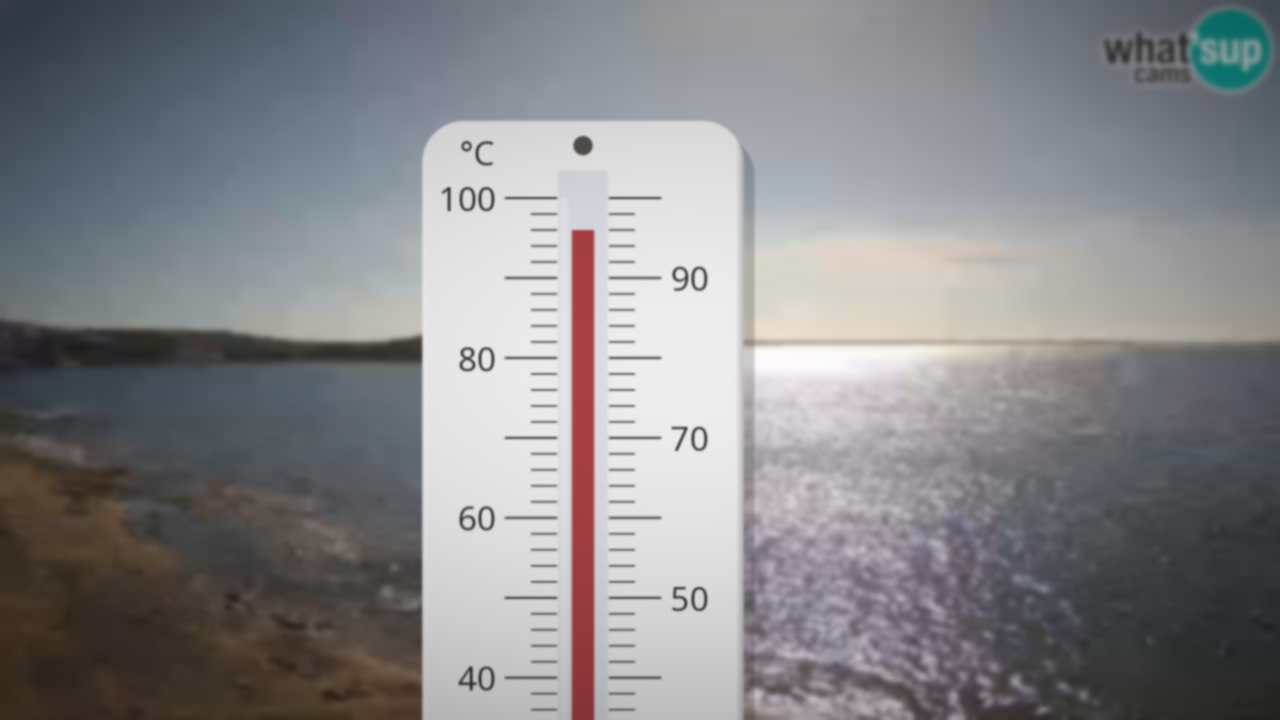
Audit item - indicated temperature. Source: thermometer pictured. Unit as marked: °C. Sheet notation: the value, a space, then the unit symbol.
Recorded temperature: 96 °C
